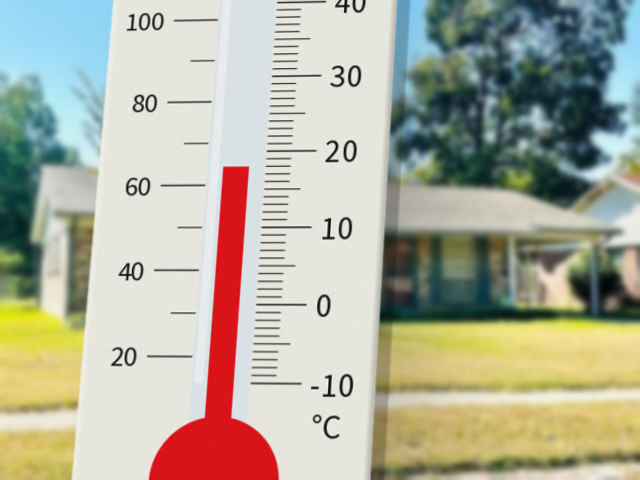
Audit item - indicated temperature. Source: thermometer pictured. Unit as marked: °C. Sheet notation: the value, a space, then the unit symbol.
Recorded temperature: 18 °C
